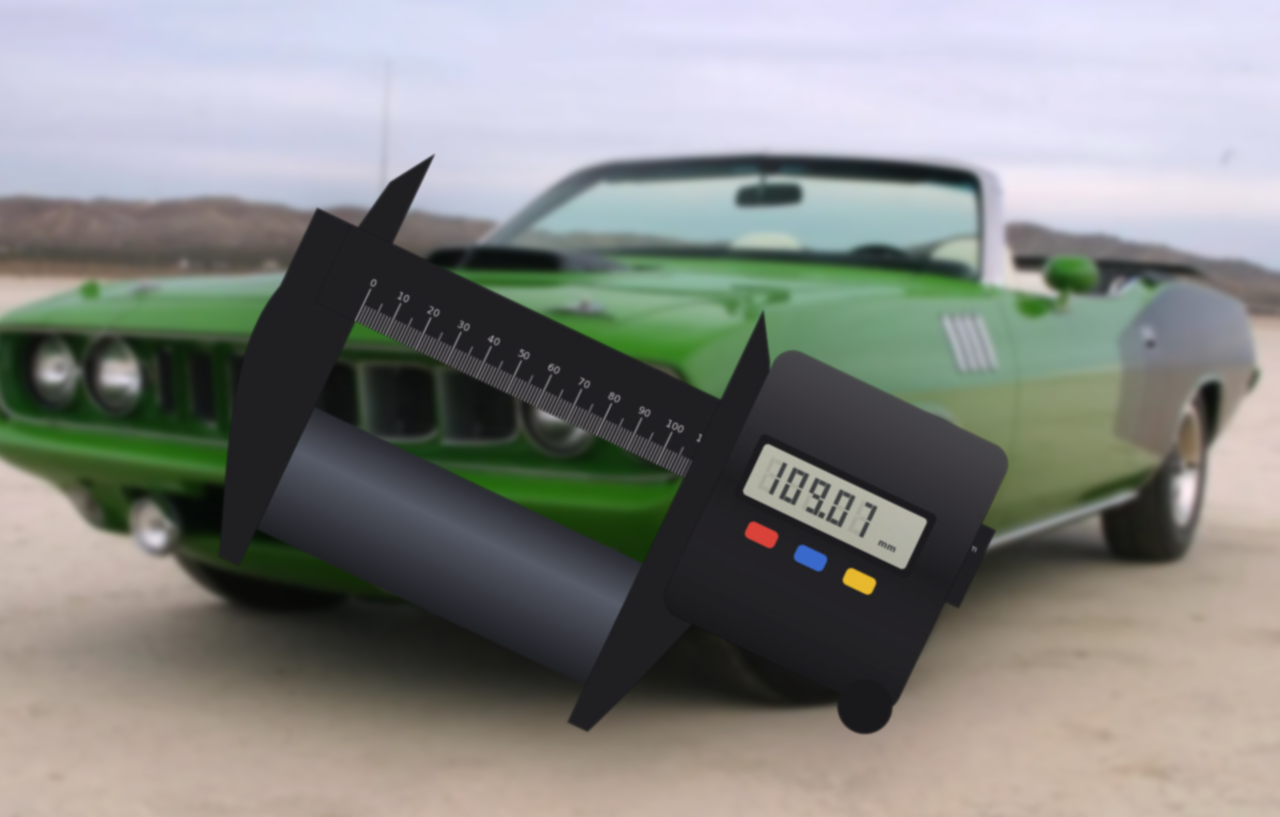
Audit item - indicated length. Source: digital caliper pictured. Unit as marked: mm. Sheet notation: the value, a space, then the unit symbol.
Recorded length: 109.07 mm
